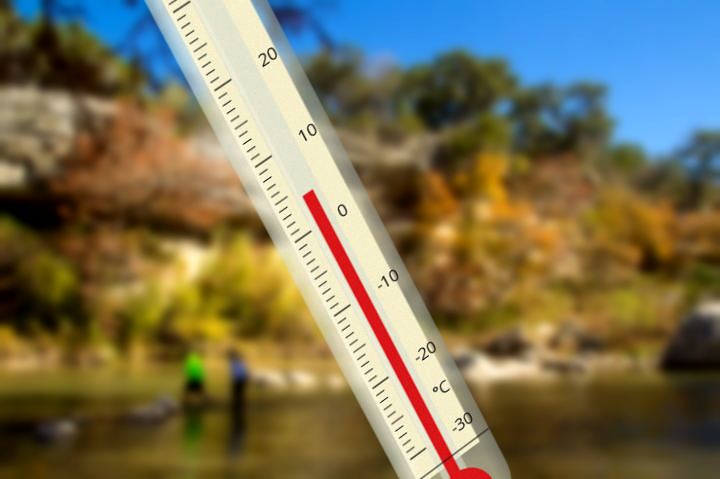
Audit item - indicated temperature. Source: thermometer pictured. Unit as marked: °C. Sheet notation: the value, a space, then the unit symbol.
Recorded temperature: 4 °C
